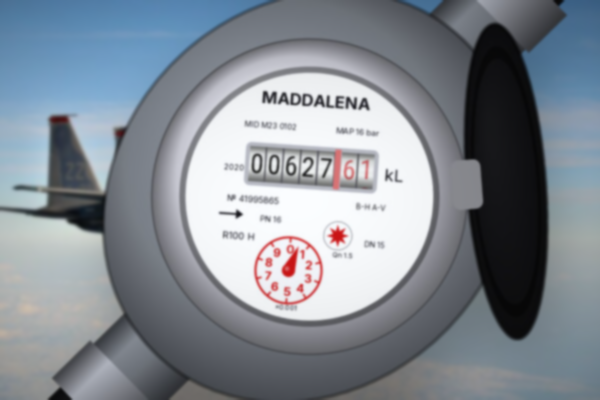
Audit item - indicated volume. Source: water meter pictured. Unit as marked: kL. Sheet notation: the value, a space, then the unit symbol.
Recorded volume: 627.610 kL
